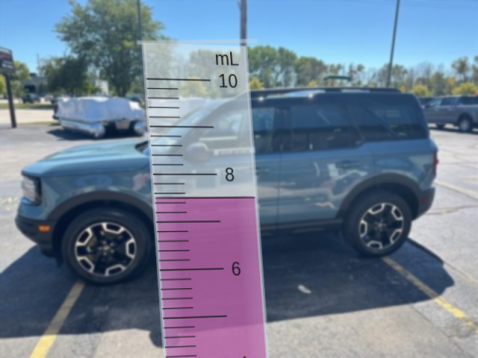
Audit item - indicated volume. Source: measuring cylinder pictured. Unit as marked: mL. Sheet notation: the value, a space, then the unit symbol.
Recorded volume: 7.5 mL
